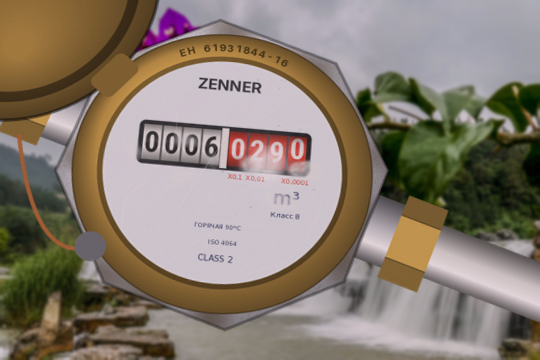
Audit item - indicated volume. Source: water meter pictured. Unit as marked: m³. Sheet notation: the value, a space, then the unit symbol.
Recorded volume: 6.0290 m³
